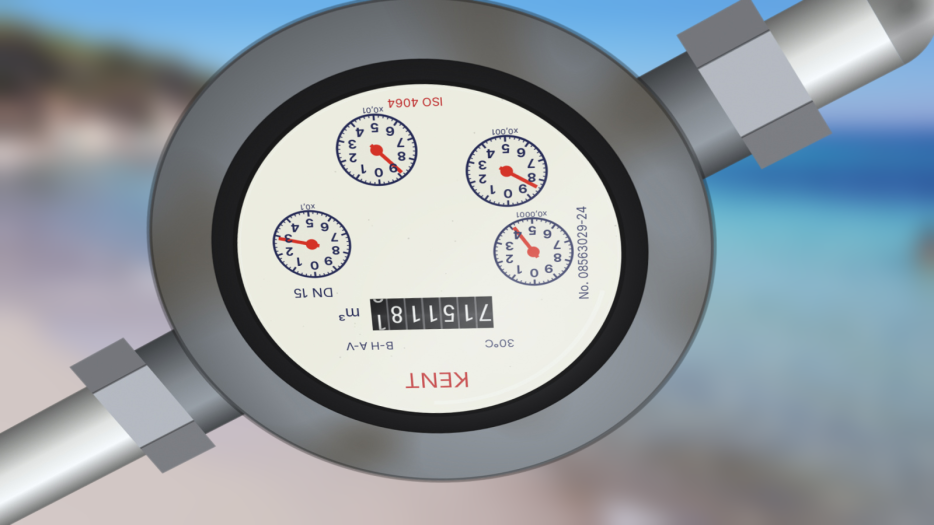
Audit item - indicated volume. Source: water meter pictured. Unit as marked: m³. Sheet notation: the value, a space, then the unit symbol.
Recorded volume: 7151181.2884 m³
